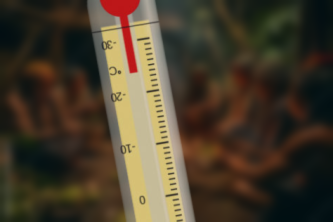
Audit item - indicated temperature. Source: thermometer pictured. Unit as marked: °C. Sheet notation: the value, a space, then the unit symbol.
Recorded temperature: -24 °C
